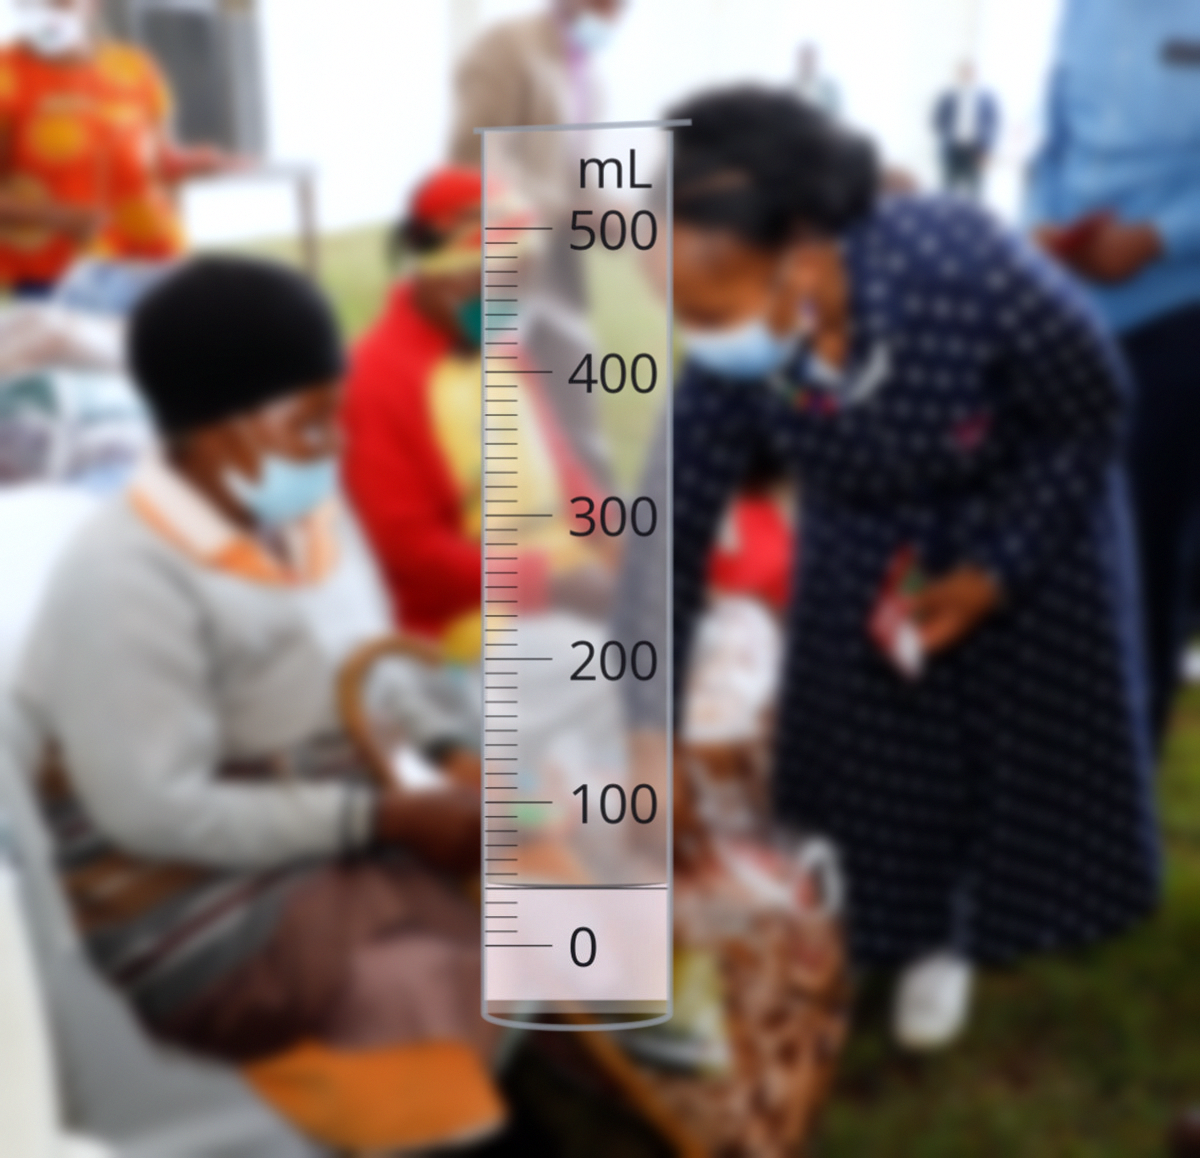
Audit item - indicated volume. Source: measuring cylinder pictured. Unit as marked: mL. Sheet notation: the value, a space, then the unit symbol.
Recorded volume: 40 mL
